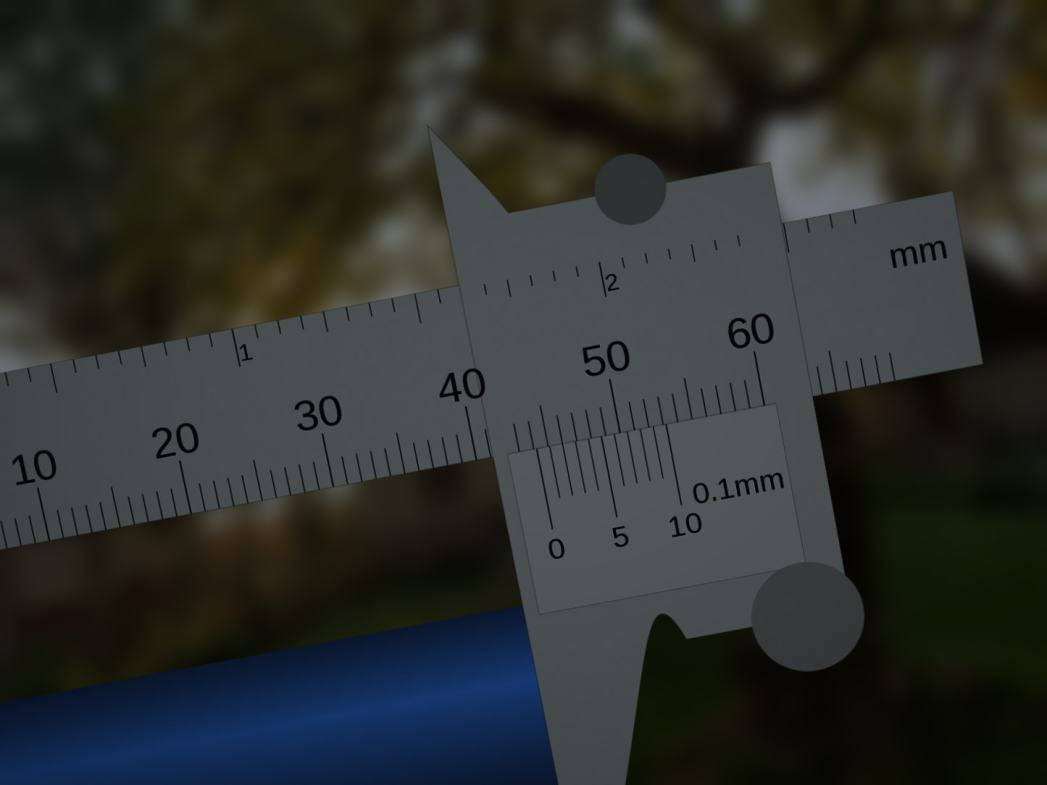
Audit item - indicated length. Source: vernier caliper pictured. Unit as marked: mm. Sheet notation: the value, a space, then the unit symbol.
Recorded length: 44.2 mm
